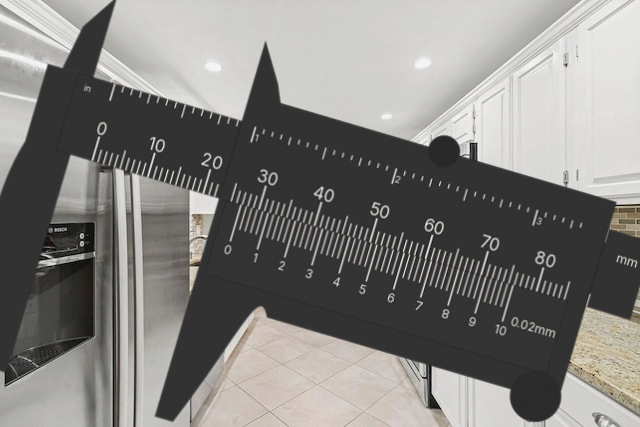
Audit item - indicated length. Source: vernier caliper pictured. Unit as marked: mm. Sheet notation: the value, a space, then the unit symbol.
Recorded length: 26.8 mm
